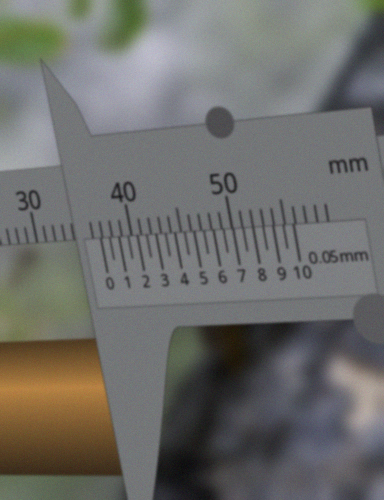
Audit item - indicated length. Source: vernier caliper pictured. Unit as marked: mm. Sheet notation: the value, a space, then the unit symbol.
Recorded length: 36.8 mm
